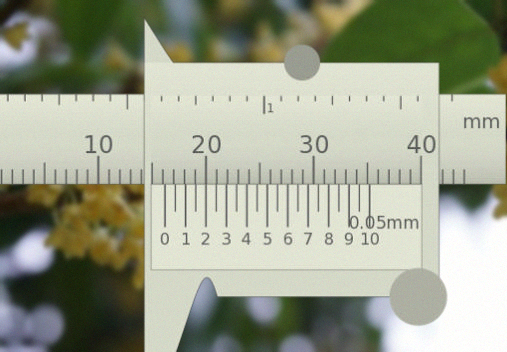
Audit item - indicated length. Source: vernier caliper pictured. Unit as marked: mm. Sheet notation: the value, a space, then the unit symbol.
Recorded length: 16.2 mm
